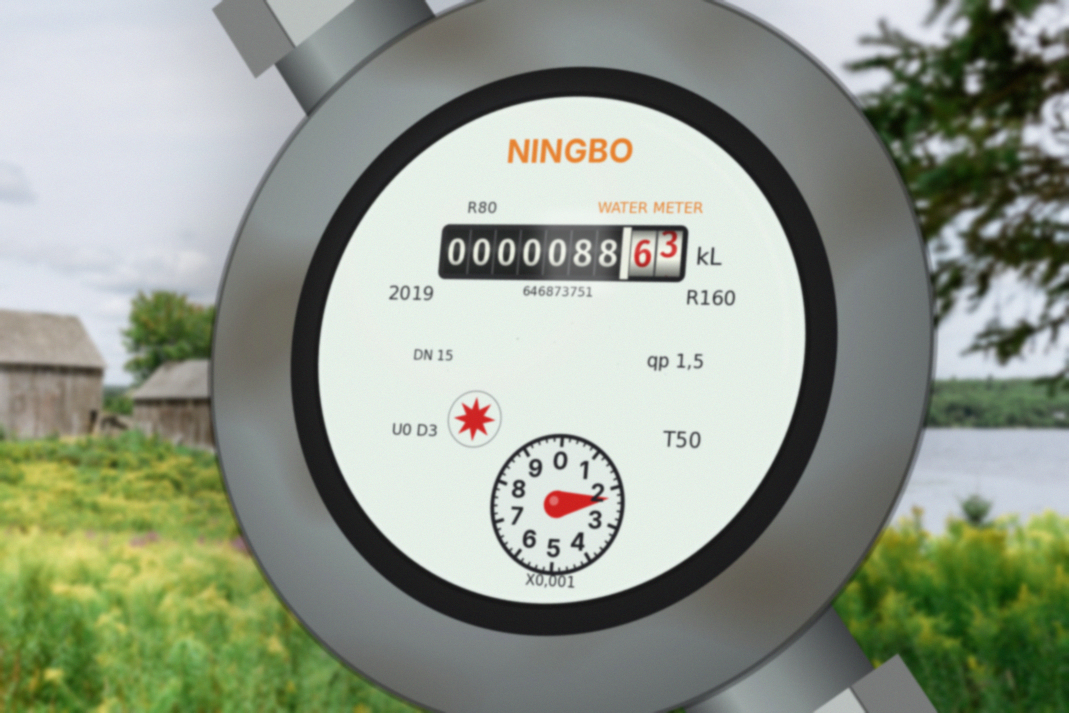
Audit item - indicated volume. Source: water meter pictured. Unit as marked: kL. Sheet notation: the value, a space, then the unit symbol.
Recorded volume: 88.632 kL
